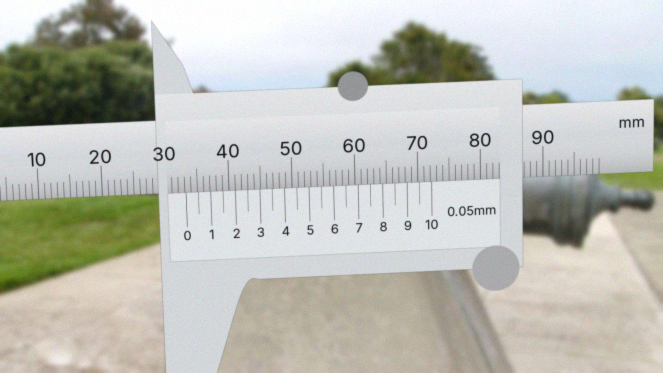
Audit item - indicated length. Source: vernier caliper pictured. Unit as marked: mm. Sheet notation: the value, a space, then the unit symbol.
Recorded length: 33.2 mm
